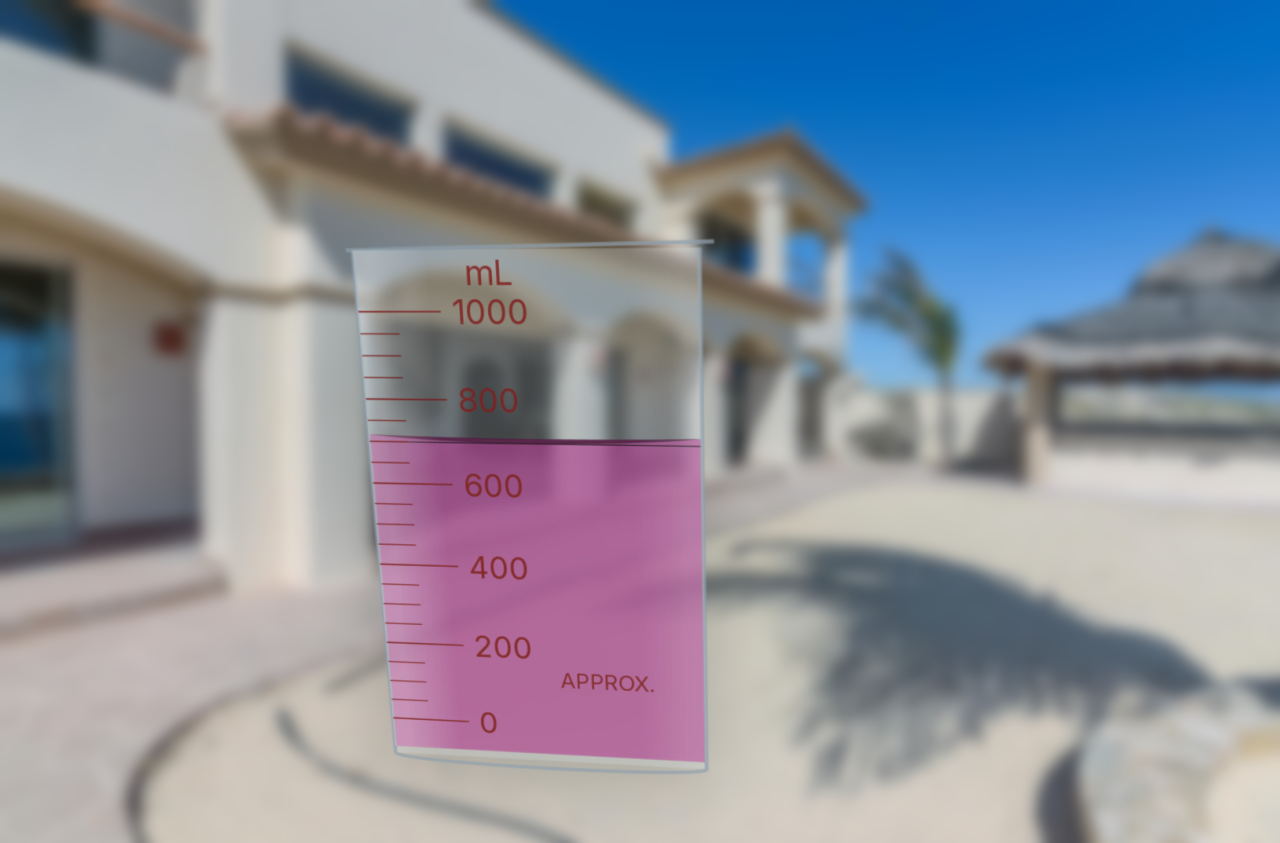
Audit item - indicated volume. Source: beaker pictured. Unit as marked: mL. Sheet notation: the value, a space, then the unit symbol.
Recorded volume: 700 mL
